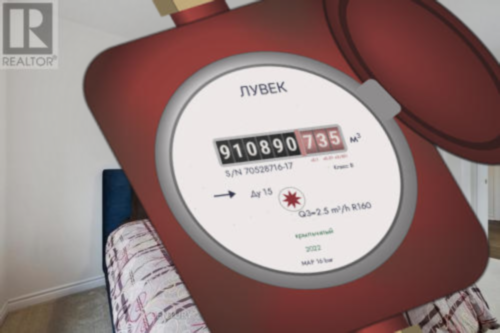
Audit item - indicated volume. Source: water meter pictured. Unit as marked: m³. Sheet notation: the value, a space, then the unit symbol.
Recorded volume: 910890.735 m³
